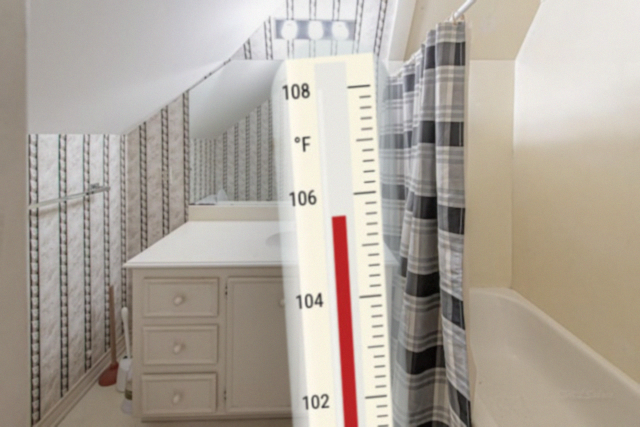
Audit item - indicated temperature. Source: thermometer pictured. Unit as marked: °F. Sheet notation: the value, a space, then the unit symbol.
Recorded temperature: 105.6 °F
